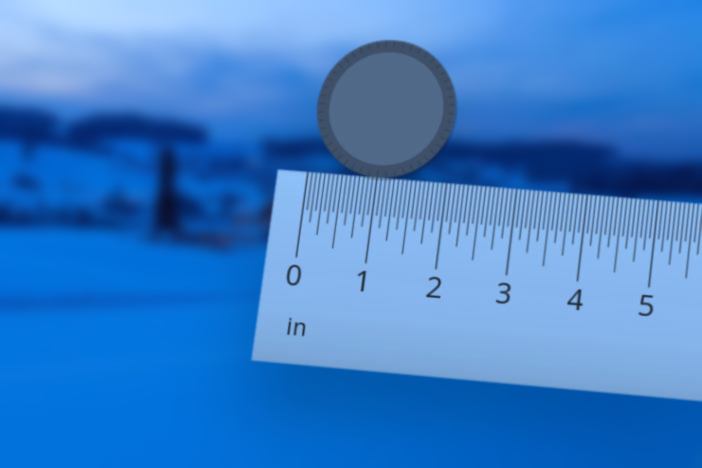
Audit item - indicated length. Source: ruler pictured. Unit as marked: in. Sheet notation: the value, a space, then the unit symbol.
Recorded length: 2 in
